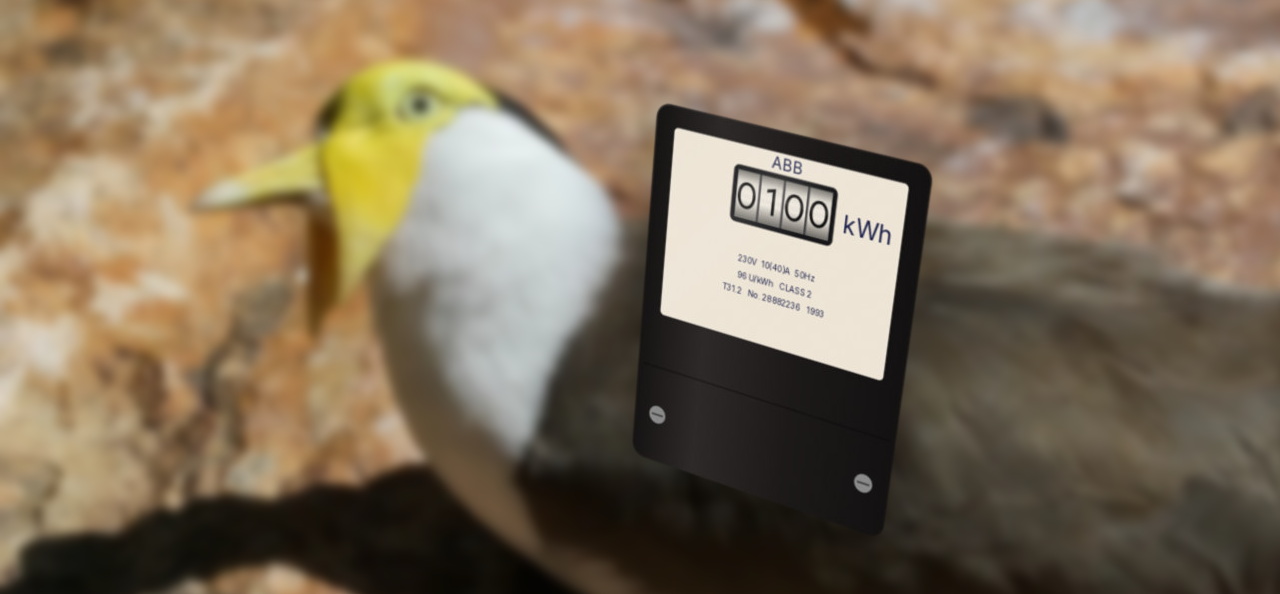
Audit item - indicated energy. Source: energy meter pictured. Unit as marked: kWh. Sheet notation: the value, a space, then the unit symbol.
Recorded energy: 100 kWh
